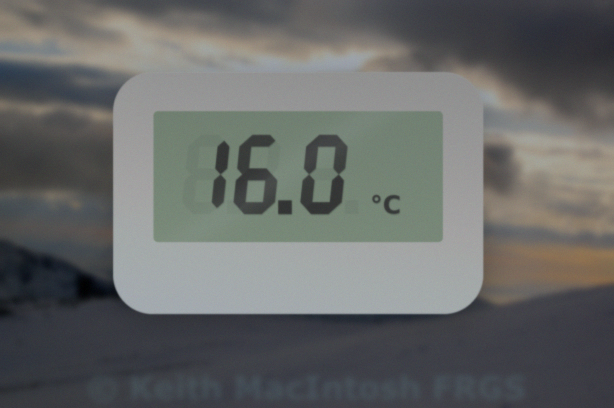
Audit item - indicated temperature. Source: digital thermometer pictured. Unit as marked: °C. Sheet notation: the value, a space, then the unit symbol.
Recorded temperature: 16.0 °C
